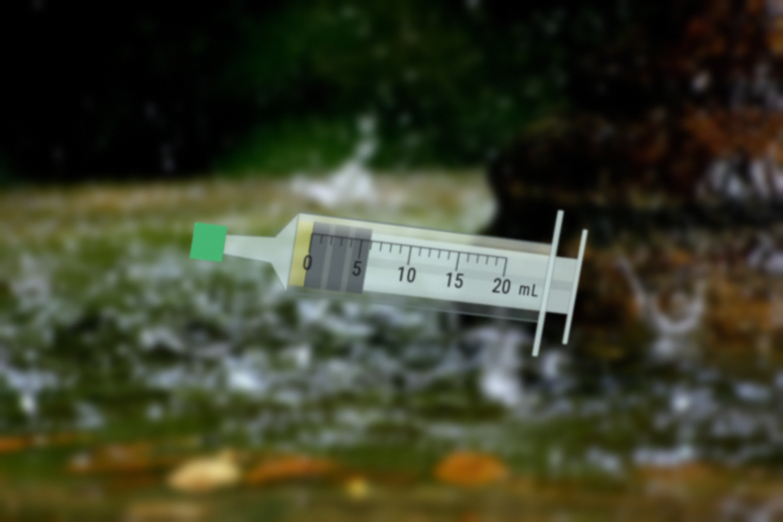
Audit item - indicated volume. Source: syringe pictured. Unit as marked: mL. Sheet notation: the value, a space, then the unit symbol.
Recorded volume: 0 mL
